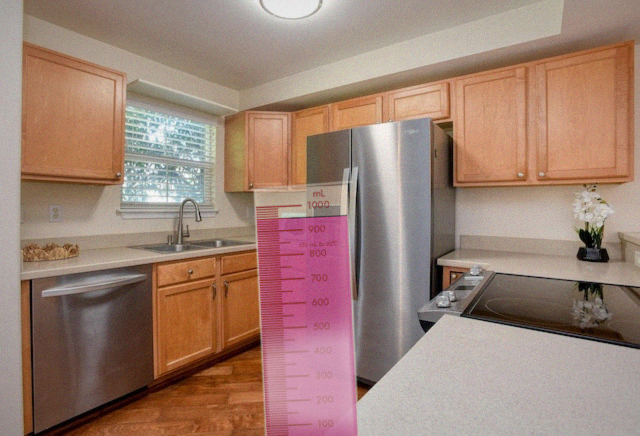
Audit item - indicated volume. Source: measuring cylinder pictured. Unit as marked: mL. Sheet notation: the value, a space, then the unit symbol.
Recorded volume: 950 mL
